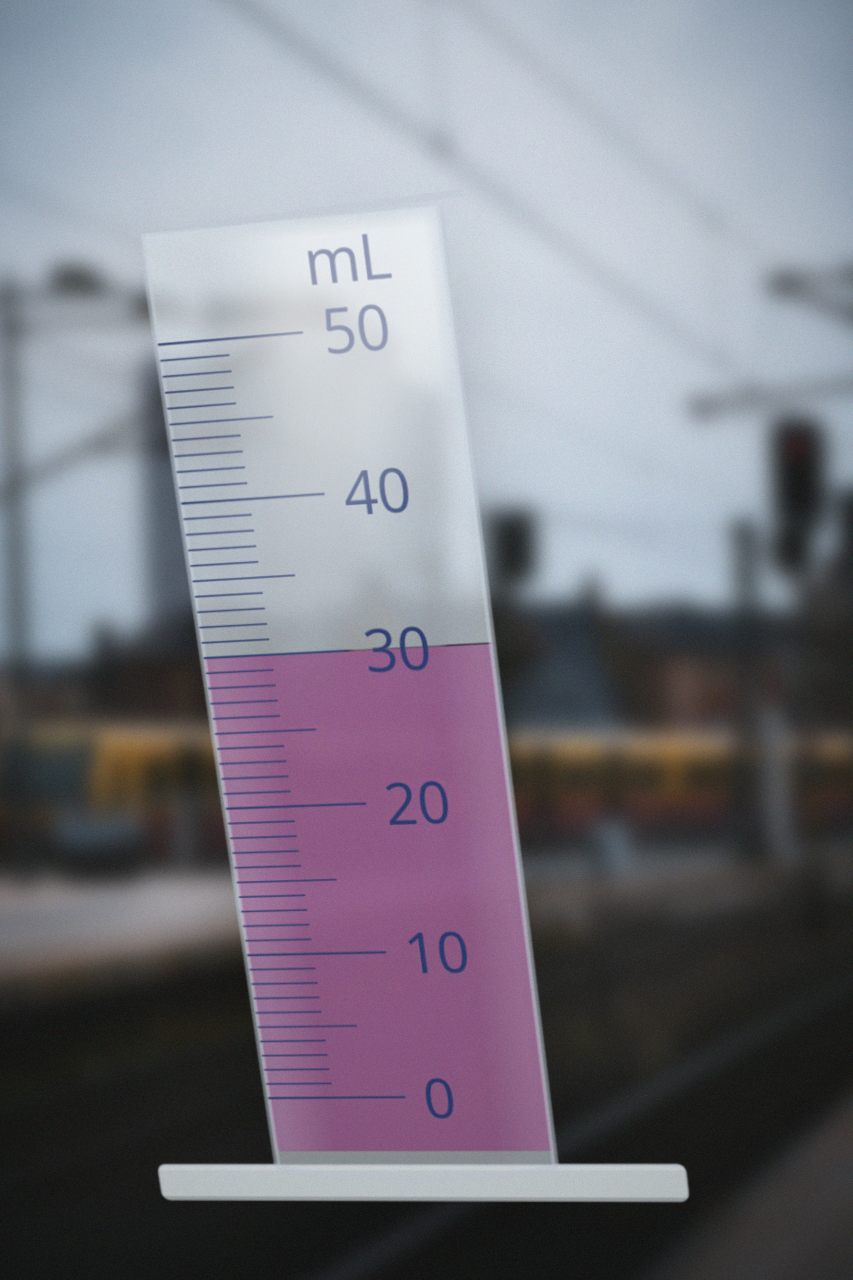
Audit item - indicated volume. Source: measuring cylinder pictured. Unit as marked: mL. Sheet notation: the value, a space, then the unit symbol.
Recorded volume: 30 mL
